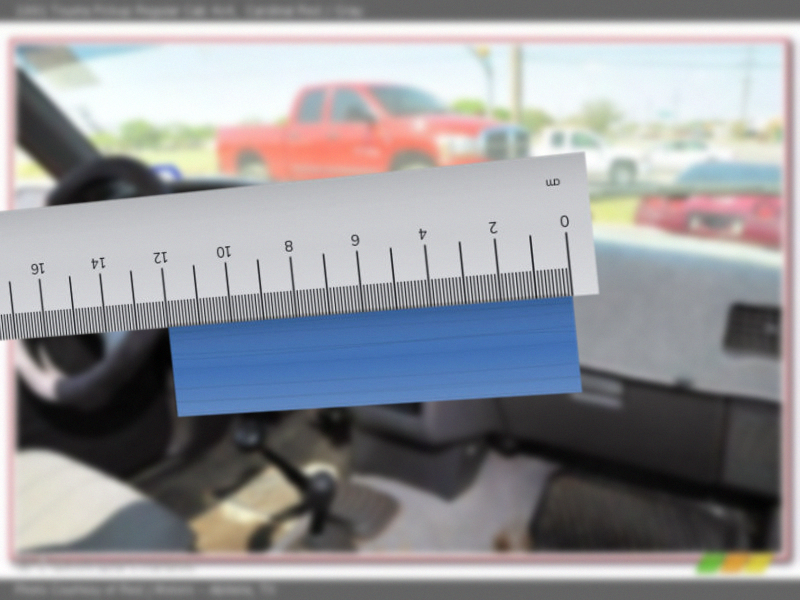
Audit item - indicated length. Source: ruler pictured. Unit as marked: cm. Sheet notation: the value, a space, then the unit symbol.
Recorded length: 12 cm
